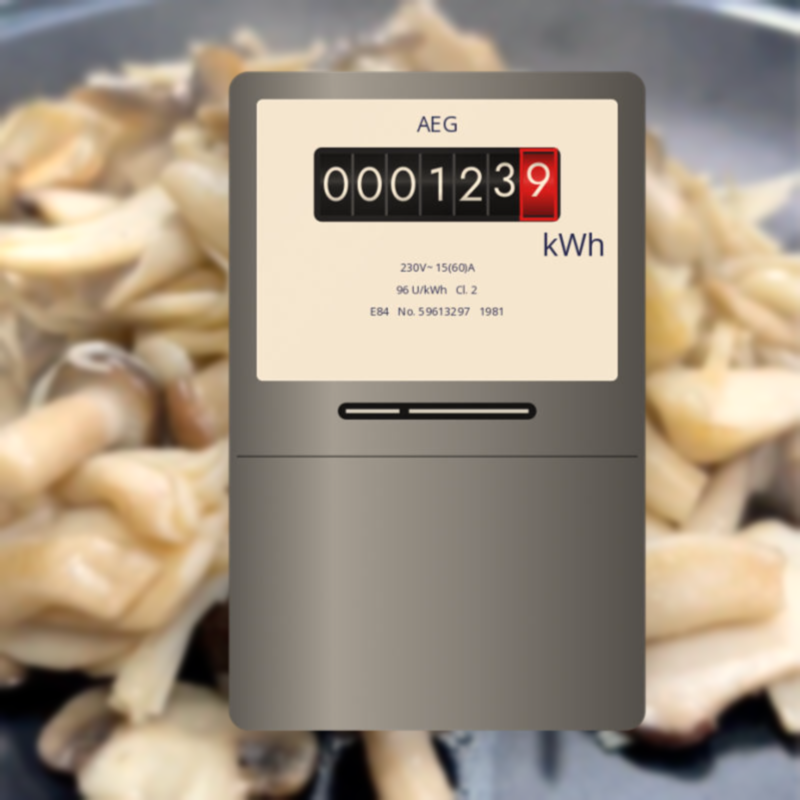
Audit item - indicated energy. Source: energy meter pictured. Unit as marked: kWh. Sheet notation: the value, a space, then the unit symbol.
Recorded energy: 123.9 kWh
